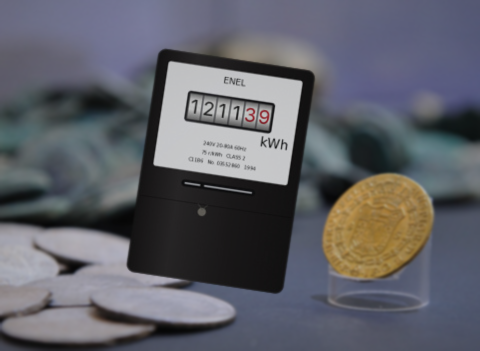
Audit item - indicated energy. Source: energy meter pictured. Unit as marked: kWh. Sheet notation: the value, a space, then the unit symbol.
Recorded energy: 1211.39 kWh
